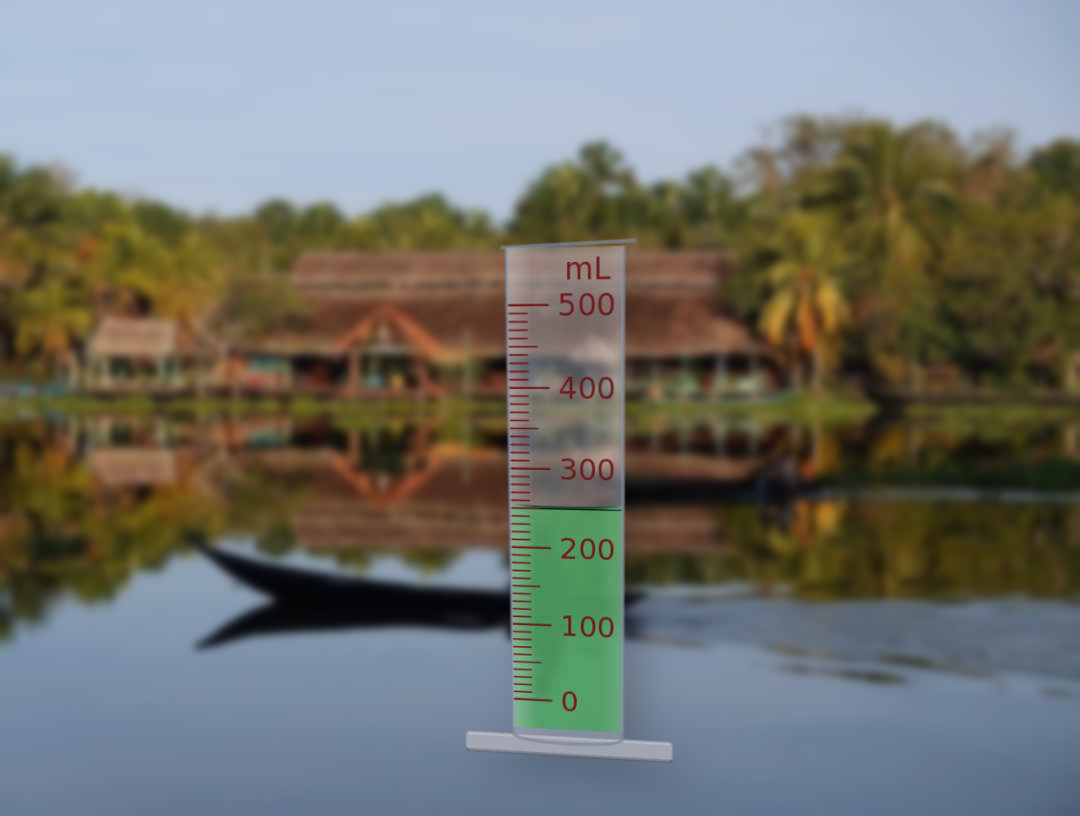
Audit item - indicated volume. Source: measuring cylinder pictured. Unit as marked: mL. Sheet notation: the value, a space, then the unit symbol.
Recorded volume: 250 mL
